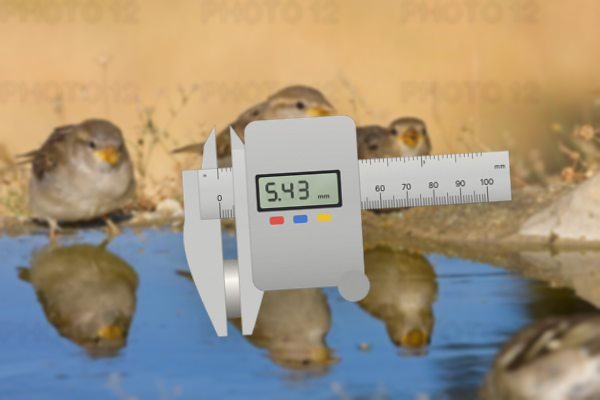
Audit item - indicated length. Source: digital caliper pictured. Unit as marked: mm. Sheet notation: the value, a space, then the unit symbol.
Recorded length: 5.43 mm
